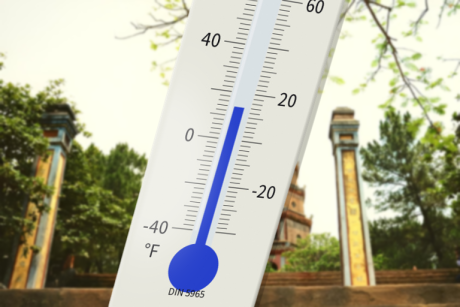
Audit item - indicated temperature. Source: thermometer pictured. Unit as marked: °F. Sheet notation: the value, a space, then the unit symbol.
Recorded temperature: 14 °F
